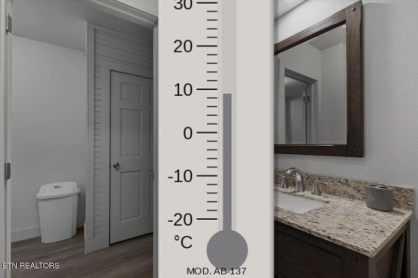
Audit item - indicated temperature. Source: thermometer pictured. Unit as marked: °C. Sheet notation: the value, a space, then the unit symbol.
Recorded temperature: 9 °C
